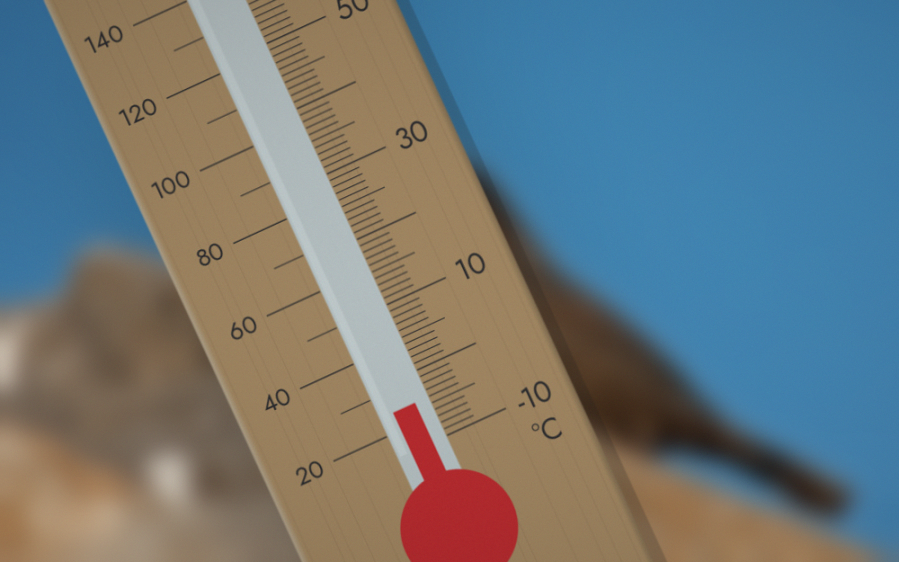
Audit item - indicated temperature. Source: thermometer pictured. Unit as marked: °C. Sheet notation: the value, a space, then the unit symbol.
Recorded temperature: -4 °C
